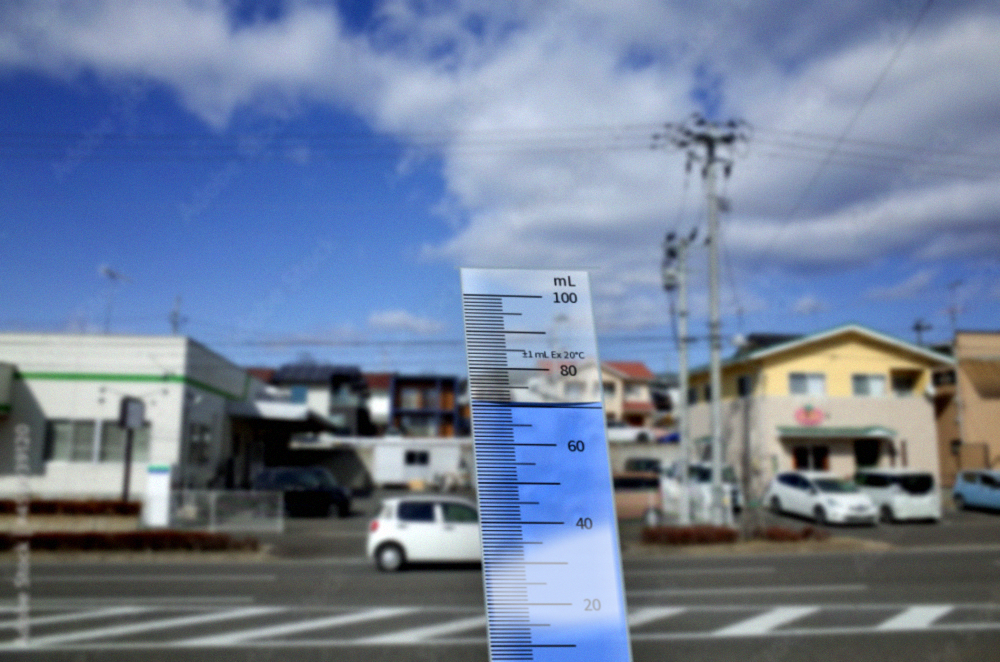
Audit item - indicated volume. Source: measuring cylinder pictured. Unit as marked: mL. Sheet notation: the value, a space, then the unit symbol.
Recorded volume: 70 mL
